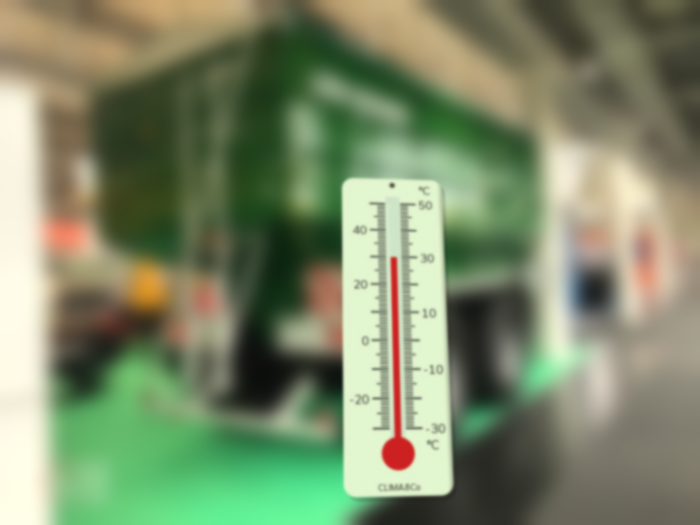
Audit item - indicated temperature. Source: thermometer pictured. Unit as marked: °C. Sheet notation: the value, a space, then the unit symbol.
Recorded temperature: 30 °C
